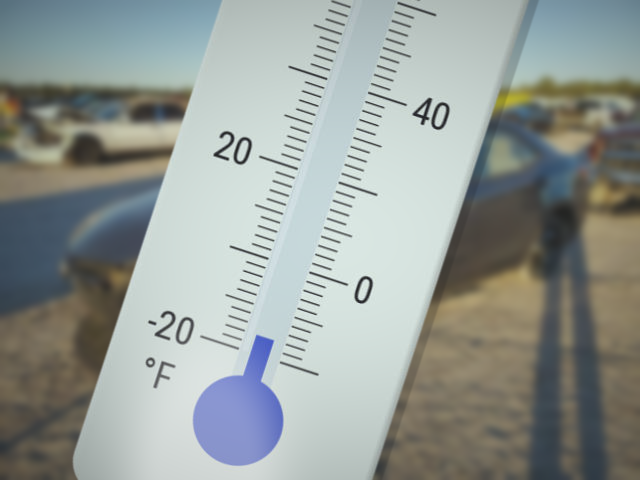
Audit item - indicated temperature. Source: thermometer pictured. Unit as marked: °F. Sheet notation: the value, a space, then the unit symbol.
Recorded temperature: -16 °F
